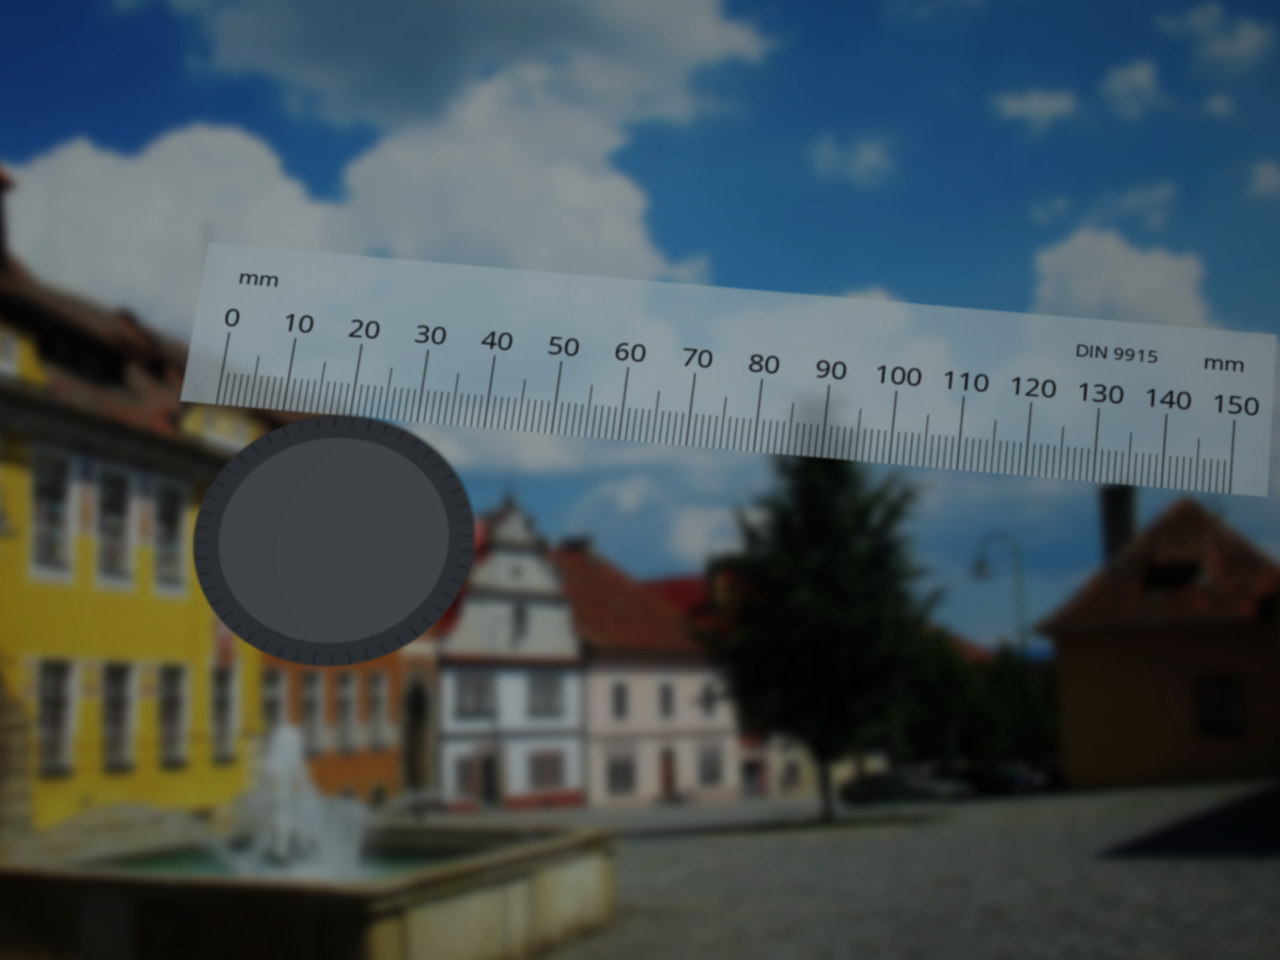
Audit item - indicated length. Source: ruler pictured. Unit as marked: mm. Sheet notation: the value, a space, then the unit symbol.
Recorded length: 41 mm
